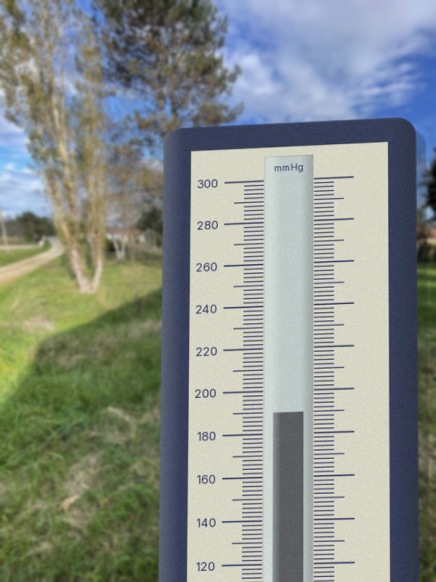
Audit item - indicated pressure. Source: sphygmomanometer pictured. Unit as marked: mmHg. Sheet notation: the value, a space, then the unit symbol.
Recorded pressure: 190 mmHg
